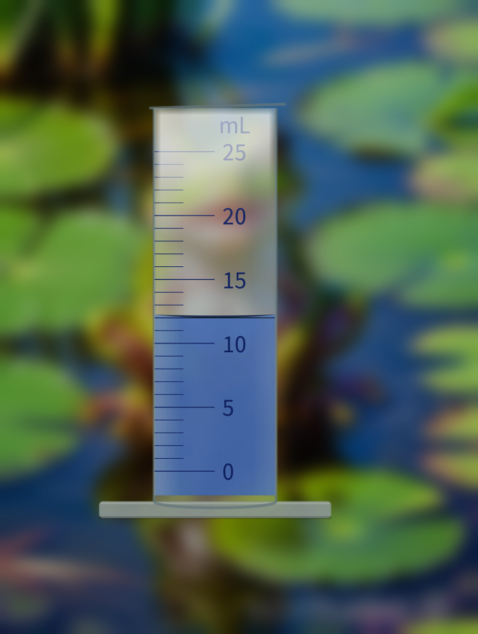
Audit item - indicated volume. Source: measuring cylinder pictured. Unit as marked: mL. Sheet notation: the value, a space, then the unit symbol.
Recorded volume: 12 mL
